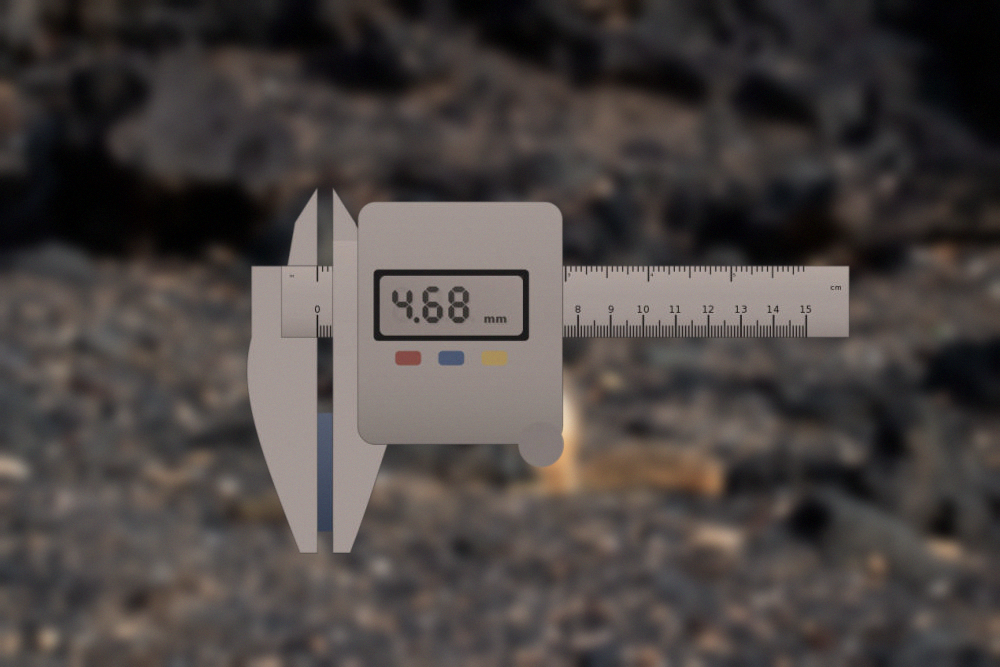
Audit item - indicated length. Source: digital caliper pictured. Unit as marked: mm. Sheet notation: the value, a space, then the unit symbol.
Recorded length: 4.68 mm
